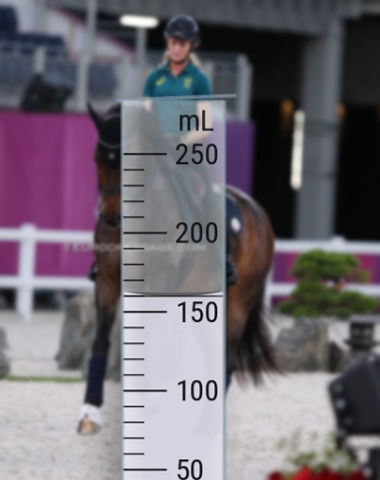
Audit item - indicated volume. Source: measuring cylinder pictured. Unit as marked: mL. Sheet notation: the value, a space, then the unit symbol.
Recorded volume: 160 mL
